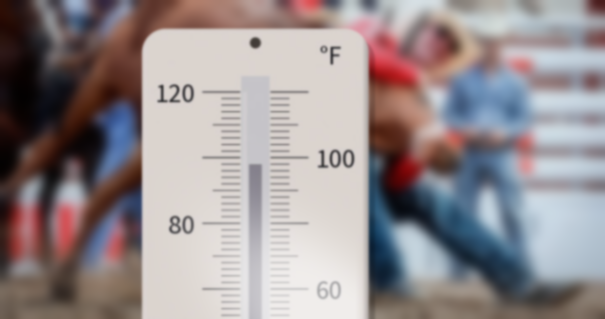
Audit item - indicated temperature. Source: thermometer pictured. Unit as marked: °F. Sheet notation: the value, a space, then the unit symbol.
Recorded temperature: 98 °F
